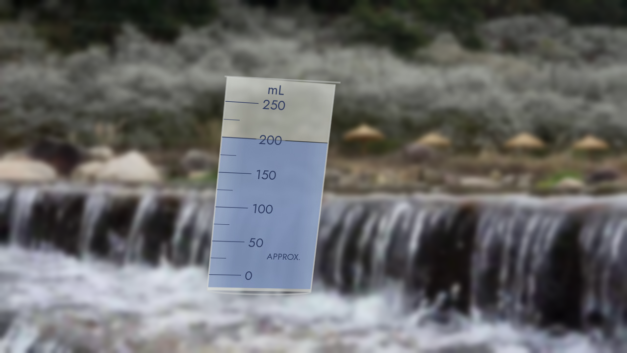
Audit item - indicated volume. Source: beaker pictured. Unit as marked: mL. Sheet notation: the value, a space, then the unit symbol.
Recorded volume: 200 mL
